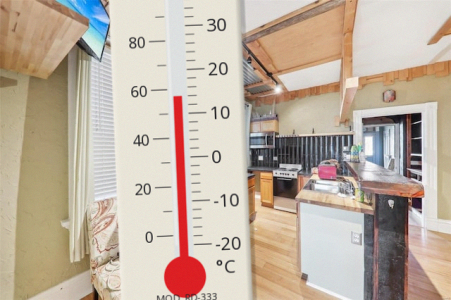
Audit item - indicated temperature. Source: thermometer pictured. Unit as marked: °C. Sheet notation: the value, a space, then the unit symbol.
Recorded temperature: 14 °C
